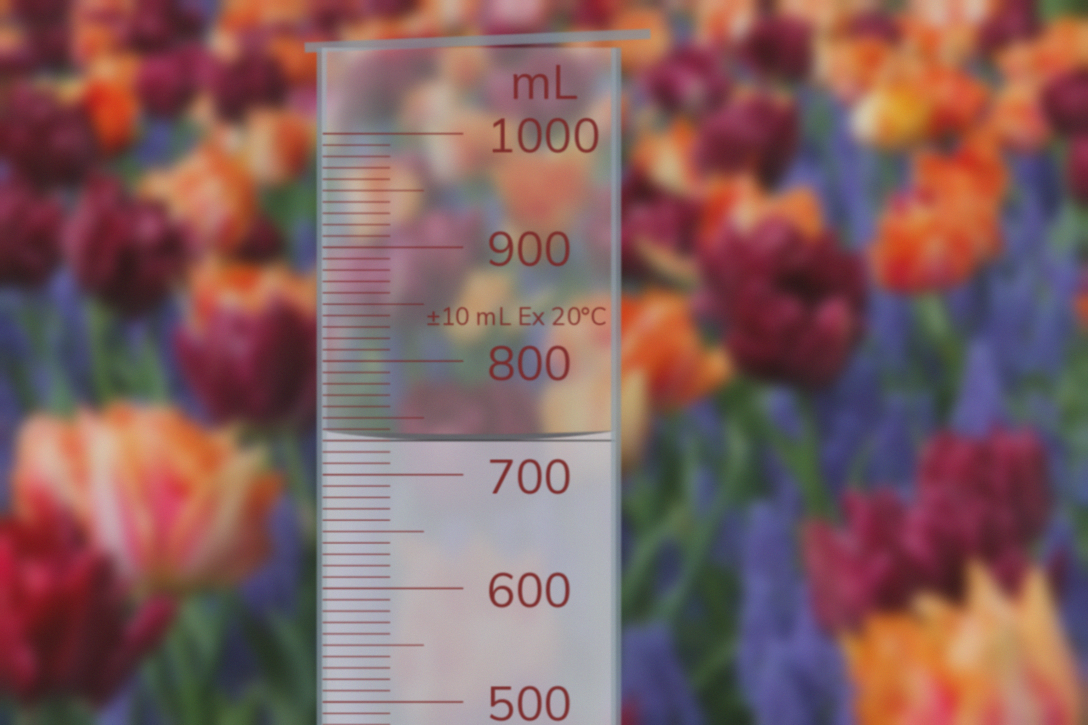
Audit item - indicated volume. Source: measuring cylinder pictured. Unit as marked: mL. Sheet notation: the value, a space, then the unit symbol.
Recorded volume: 730 mL
